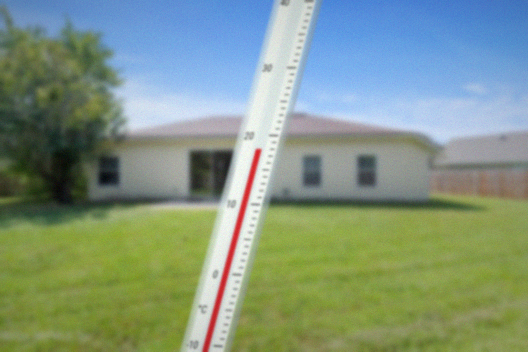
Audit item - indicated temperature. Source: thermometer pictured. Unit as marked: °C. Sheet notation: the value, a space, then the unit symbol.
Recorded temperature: 18 °C
